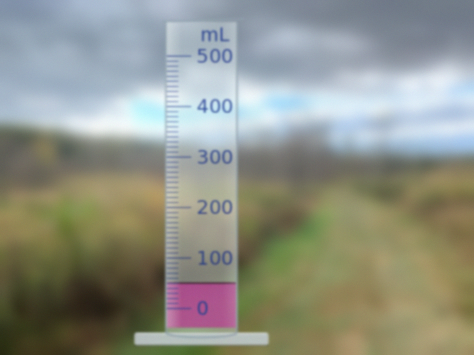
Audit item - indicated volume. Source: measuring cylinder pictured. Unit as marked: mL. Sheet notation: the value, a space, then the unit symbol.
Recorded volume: 50 mL
